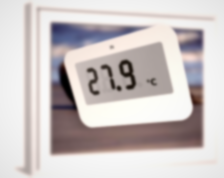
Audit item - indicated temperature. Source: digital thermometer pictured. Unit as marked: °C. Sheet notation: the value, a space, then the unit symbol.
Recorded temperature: 27.9 °C
